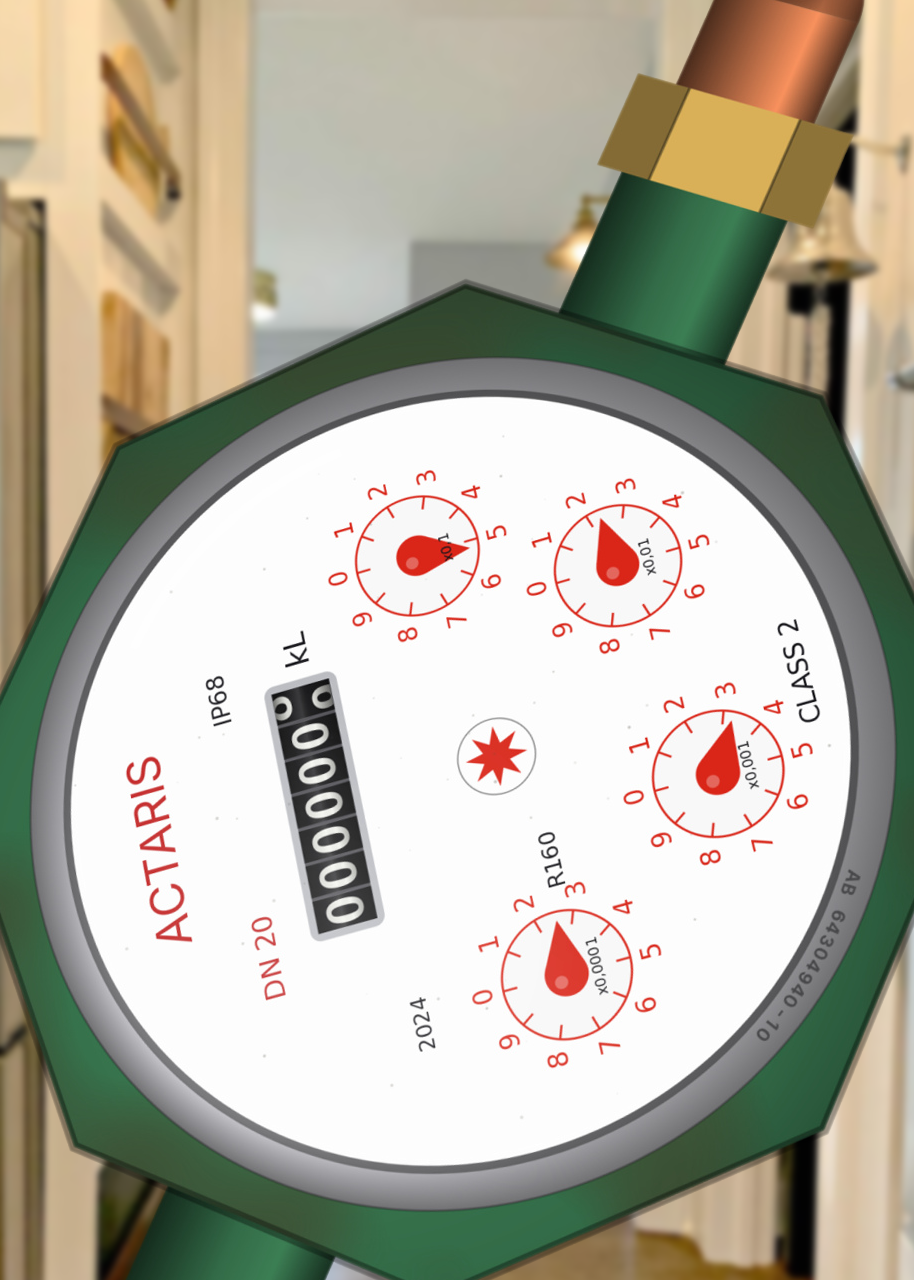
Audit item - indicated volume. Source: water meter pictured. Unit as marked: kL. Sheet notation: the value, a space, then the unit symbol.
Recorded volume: 8.5232 kL
